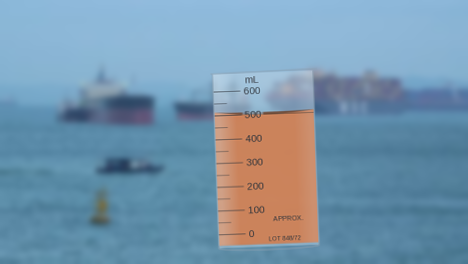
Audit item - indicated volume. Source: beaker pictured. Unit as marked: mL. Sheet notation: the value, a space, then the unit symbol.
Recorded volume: 500 mL
